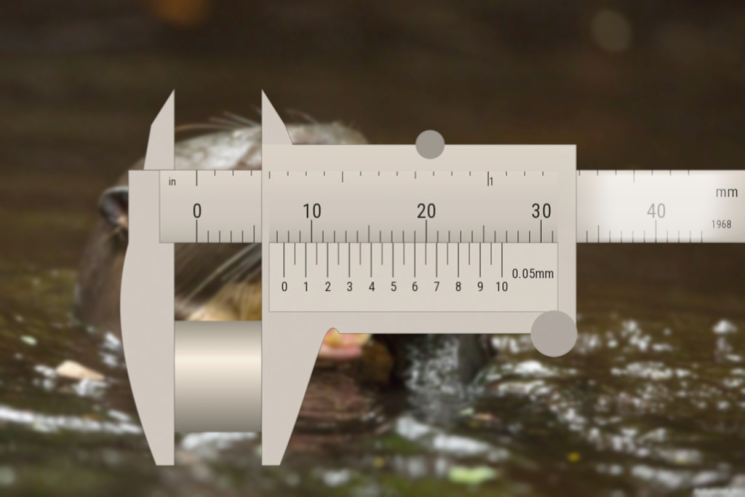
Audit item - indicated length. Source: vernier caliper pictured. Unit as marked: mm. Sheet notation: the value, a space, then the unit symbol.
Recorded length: 7.6 mm
